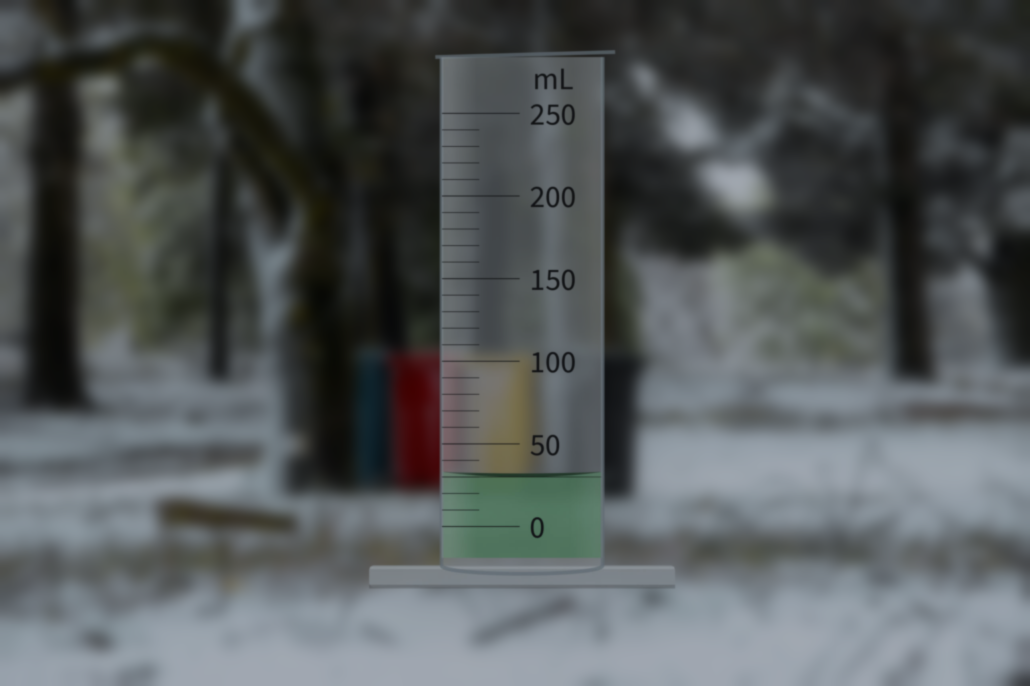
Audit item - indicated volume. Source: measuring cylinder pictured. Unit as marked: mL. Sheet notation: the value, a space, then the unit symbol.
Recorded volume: 30 mL
